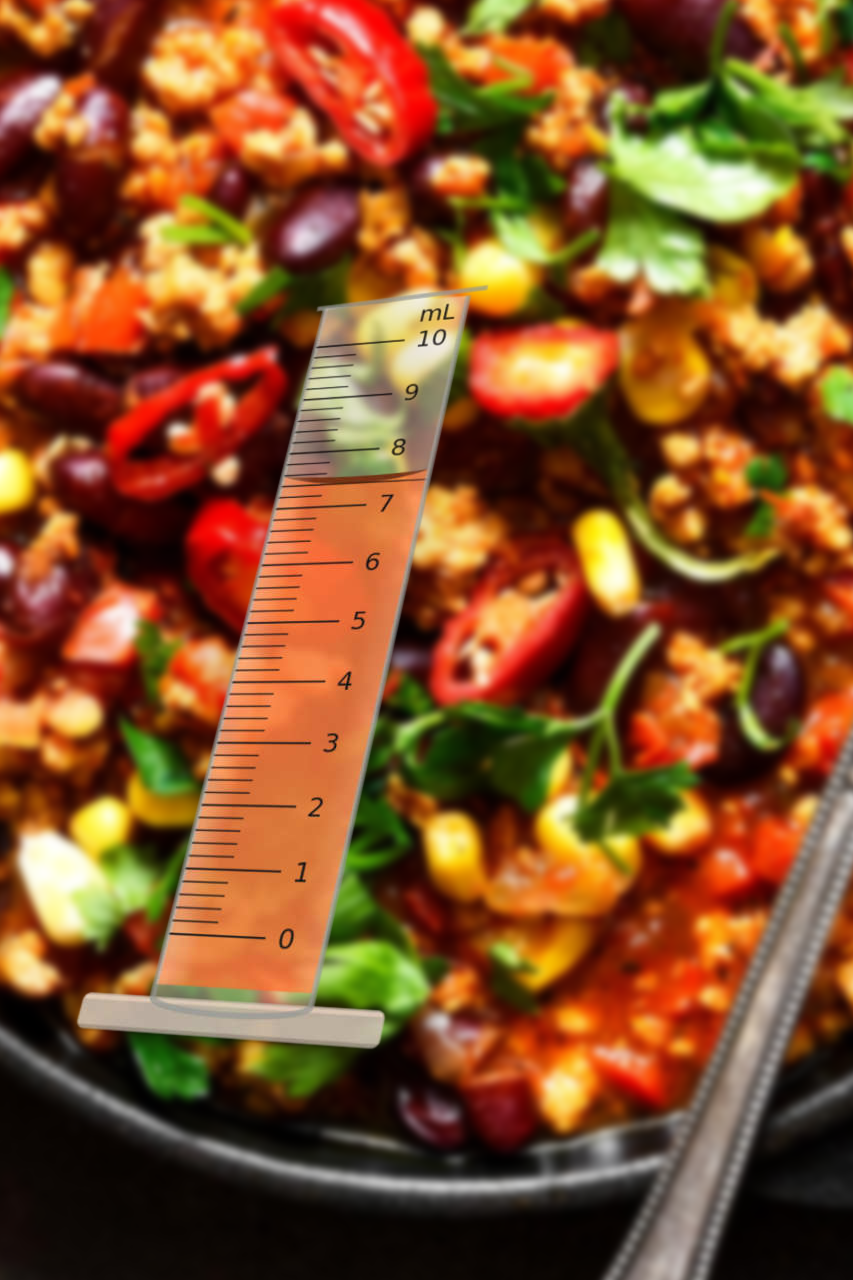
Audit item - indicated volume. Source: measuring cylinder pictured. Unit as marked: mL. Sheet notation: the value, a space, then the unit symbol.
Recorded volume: 7.4 mL
